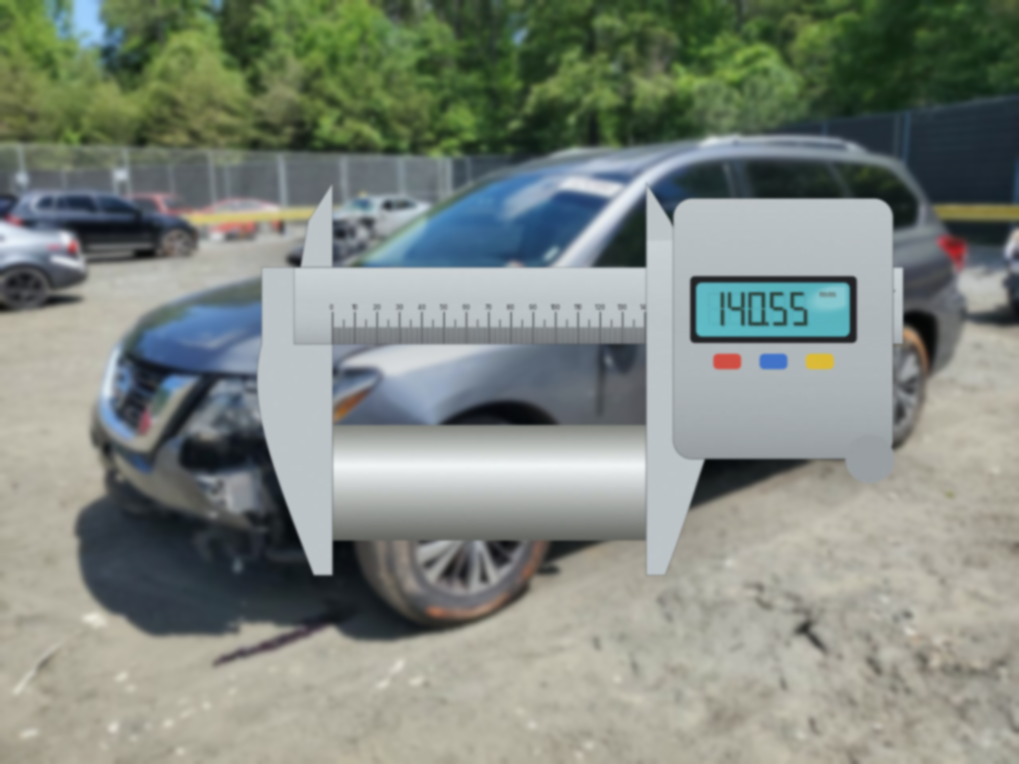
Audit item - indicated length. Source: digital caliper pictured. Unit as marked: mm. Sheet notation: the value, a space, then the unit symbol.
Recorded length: 140.55 mm
